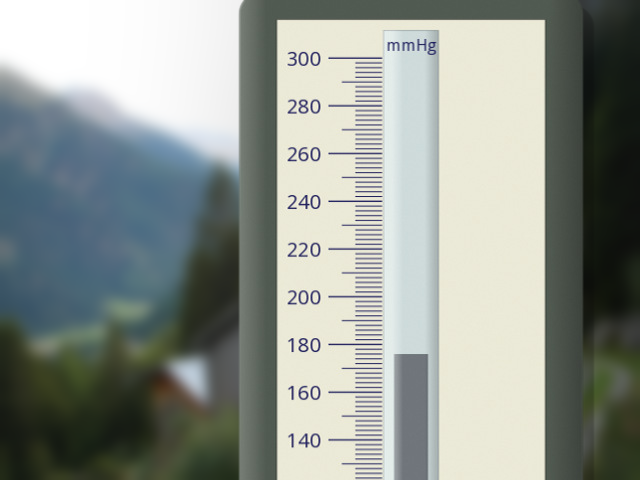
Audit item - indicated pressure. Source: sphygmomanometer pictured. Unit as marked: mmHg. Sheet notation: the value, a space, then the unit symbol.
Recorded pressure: 176 mmHg
